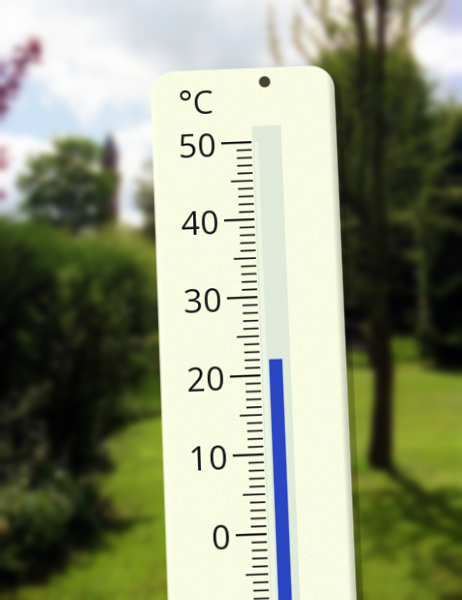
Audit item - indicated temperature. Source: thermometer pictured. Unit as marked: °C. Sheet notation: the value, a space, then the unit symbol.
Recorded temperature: 22 °C
